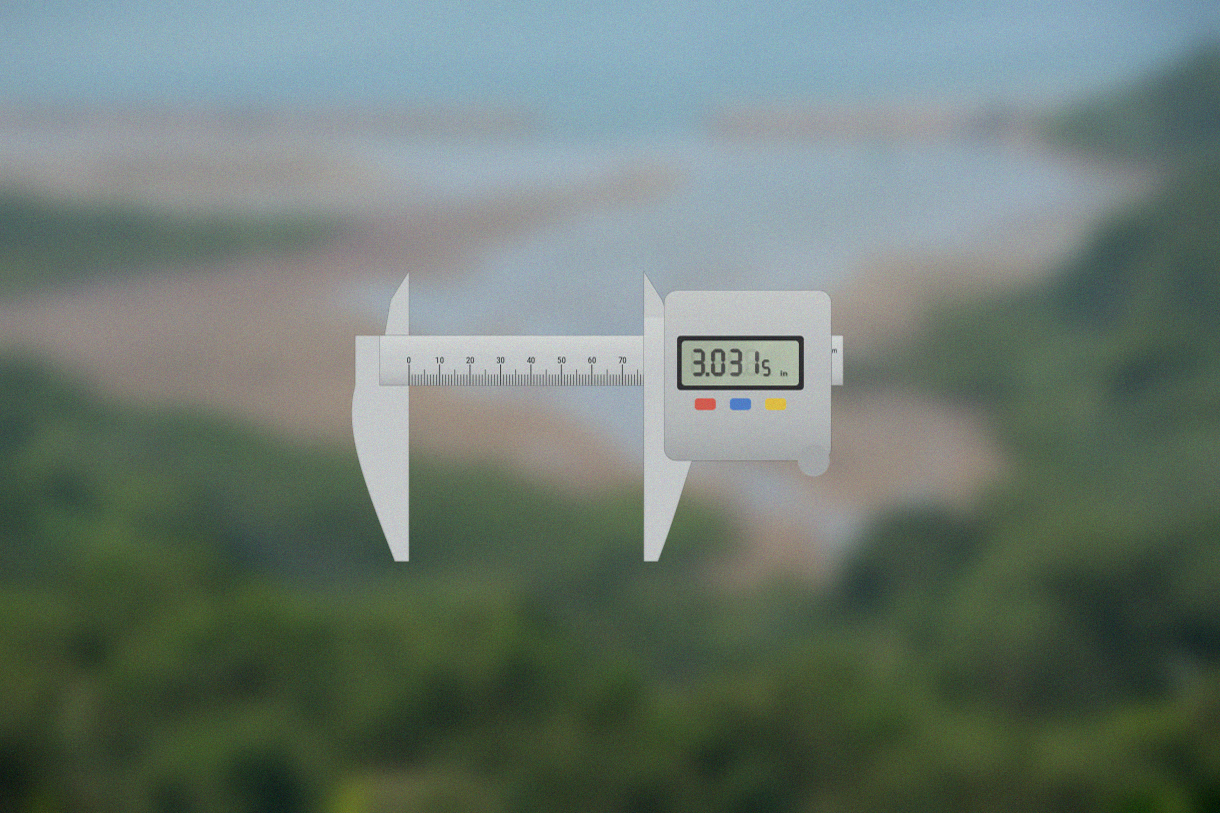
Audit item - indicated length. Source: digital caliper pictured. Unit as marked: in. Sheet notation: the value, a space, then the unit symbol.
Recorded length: 3.0315 in
